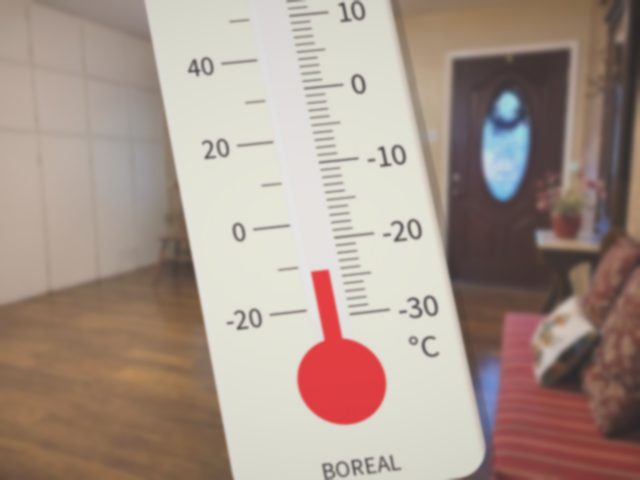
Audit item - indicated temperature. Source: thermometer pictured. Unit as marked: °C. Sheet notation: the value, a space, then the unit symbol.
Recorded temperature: -24 °C
